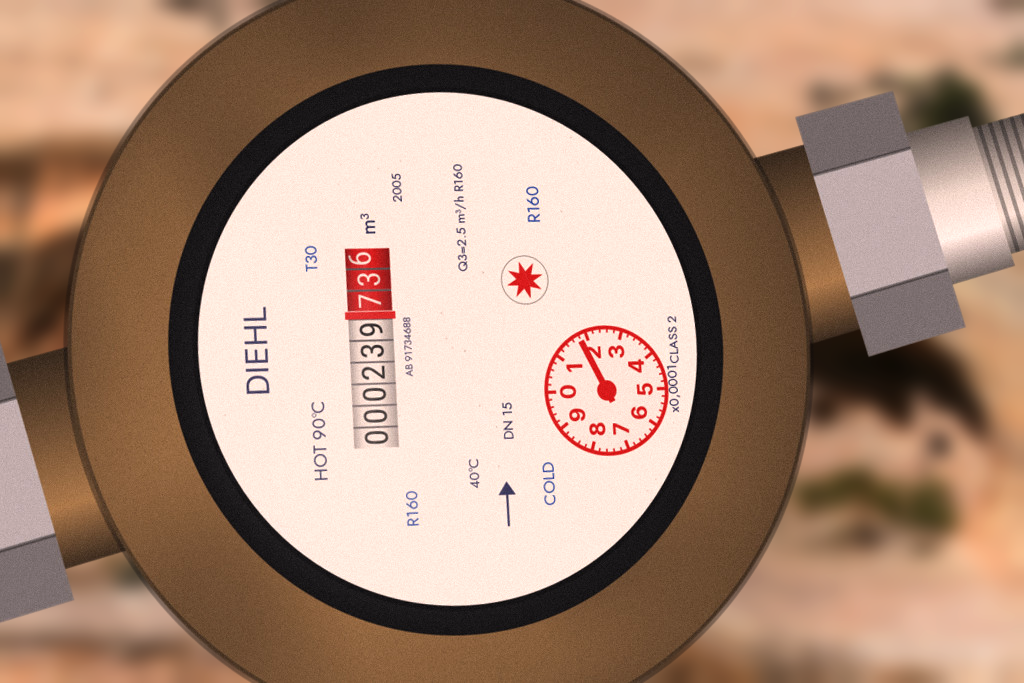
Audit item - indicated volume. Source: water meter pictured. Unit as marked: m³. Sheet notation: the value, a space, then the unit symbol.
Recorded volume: 239.7361 m³
